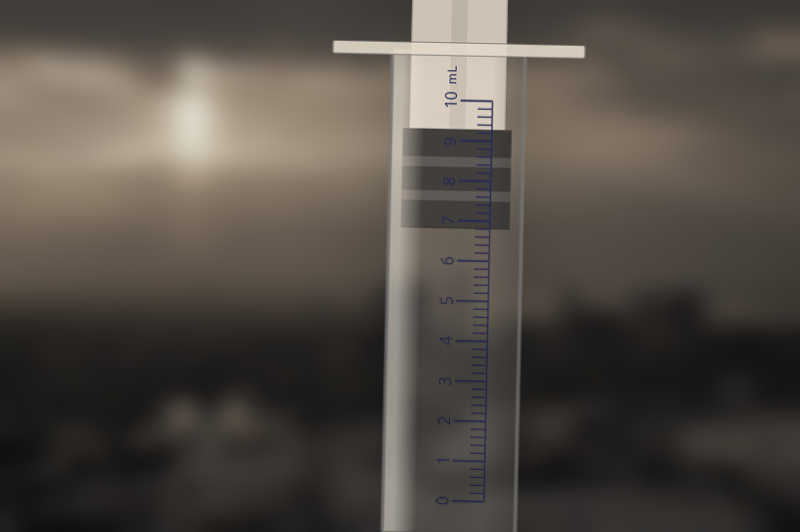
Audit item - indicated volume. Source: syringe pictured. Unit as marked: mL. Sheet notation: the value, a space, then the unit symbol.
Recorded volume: 6.8 mL
